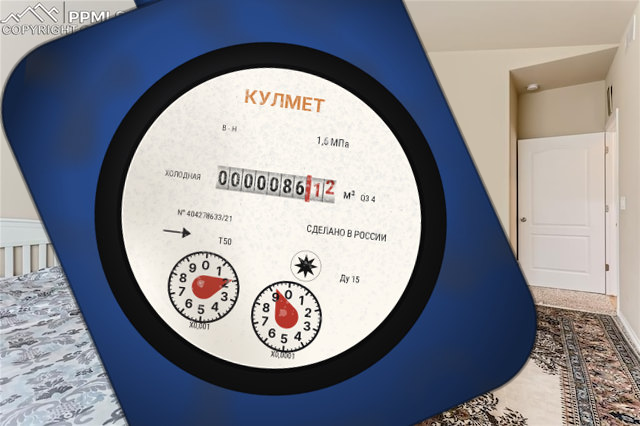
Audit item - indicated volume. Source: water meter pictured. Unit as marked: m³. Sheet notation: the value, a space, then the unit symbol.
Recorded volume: 86.1219 m³
